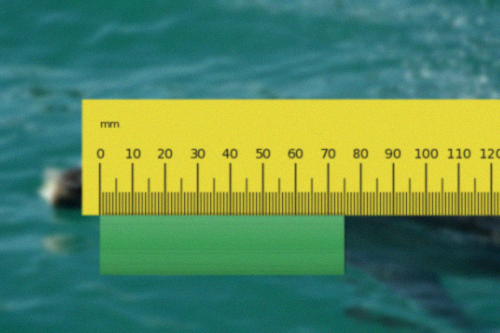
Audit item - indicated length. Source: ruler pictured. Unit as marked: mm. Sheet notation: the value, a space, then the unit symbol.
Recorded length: 75 mm
